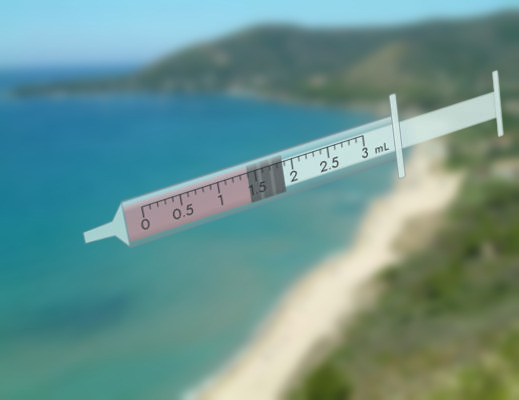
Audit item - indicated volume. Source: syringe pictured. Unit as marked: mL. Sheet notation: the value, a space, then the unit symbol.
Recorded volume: 1.4 mL
